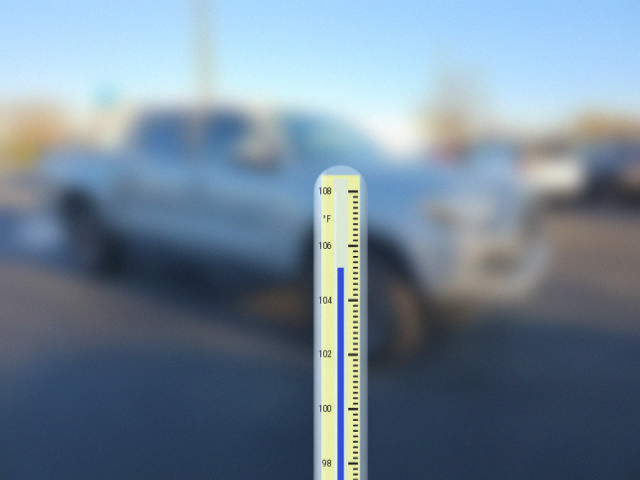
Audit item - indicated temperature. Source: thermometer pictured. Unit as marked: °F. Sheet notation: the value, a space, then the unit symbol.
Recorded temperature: 105.2 °F
